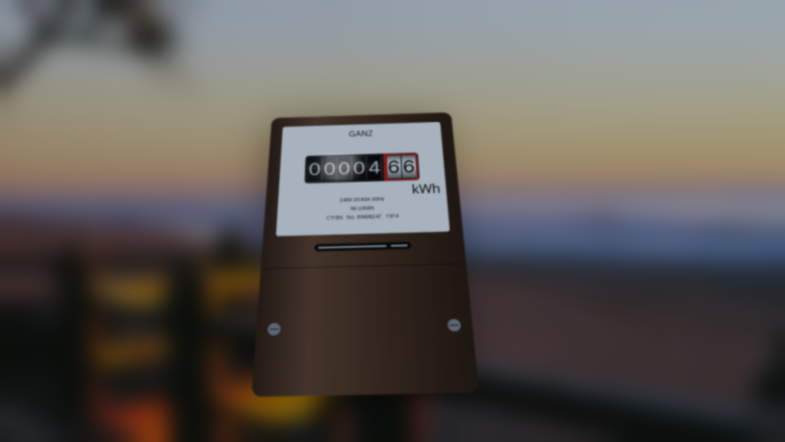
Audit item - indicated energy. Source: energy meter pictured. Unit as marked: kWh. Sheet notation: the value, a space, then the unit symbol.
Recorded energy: 4.66 kWh
